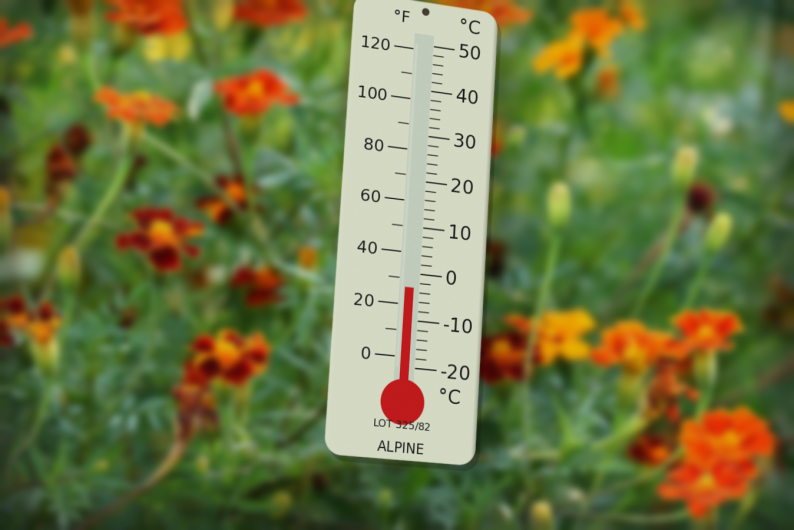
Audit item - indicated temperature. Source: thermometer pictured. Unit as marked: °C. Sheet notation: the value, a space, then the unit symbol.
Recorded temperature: -3 °C
